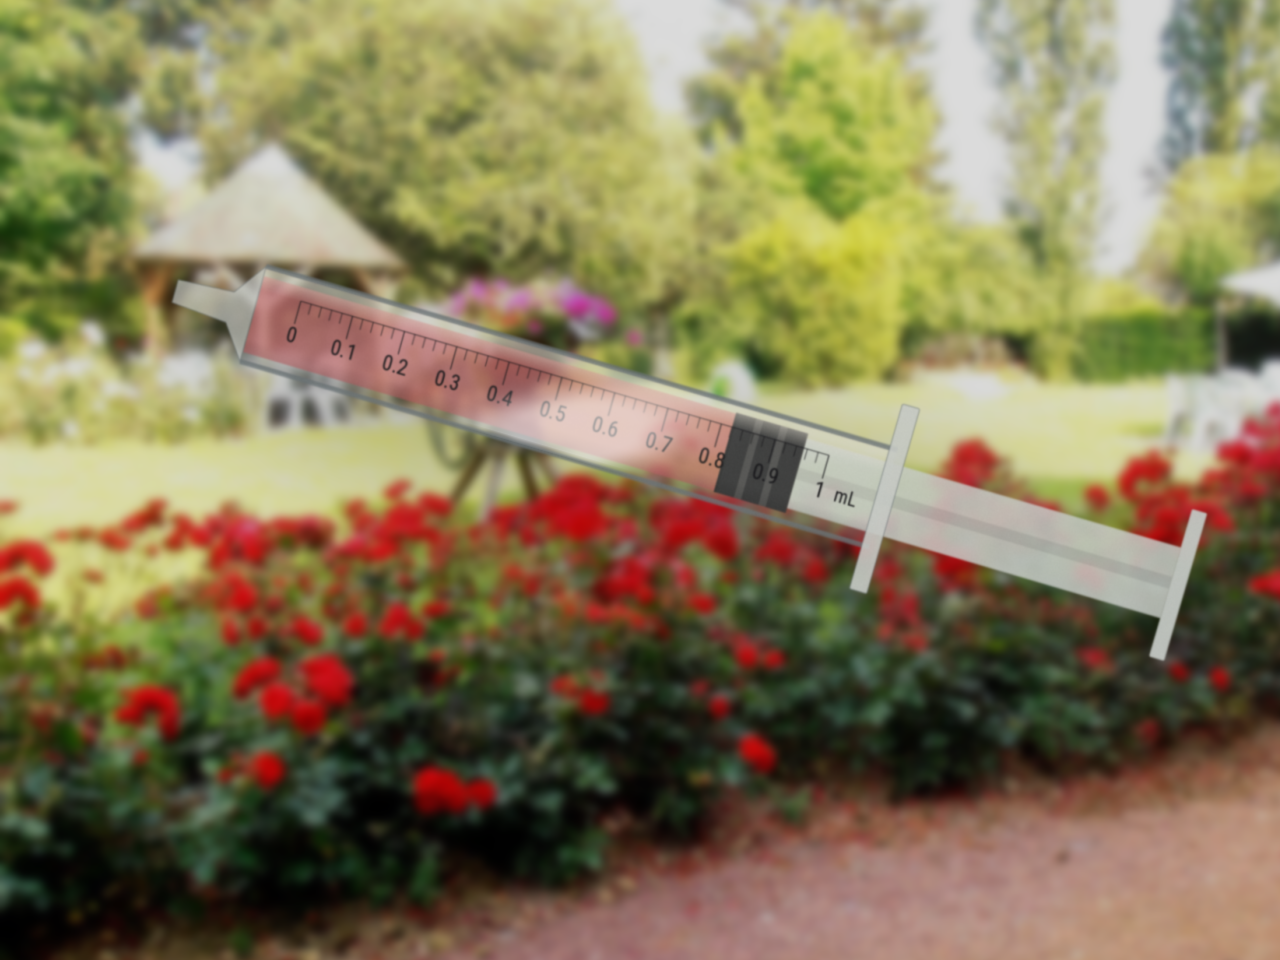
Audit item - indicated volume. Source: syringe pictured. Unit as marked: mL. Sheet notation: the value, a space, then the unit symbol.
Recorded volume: 0.82 mL
